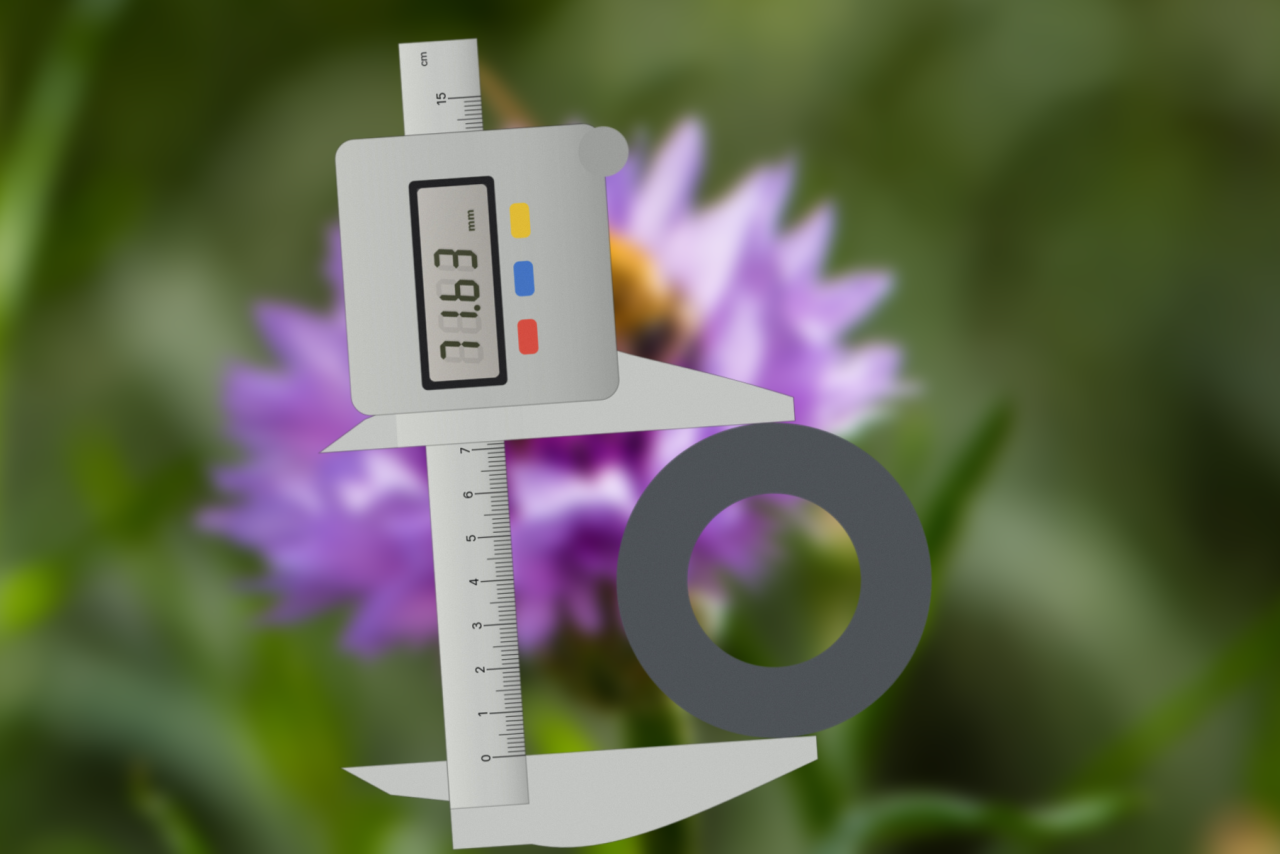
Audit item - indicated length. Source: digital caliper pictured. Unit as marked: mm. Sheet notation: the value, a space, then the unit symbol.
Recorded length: 71.63 mm
